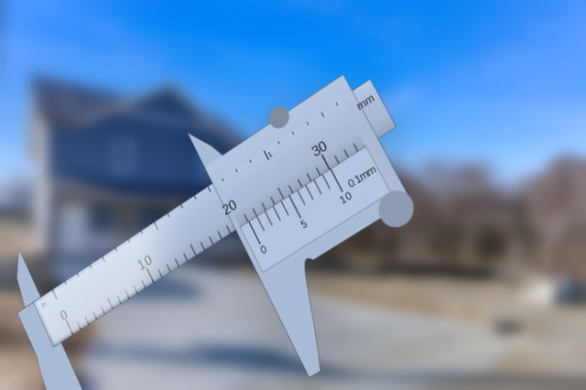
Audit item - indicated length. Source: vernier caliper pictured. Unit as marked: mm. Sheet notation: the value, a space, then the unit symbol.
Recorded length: 21.1 mm
